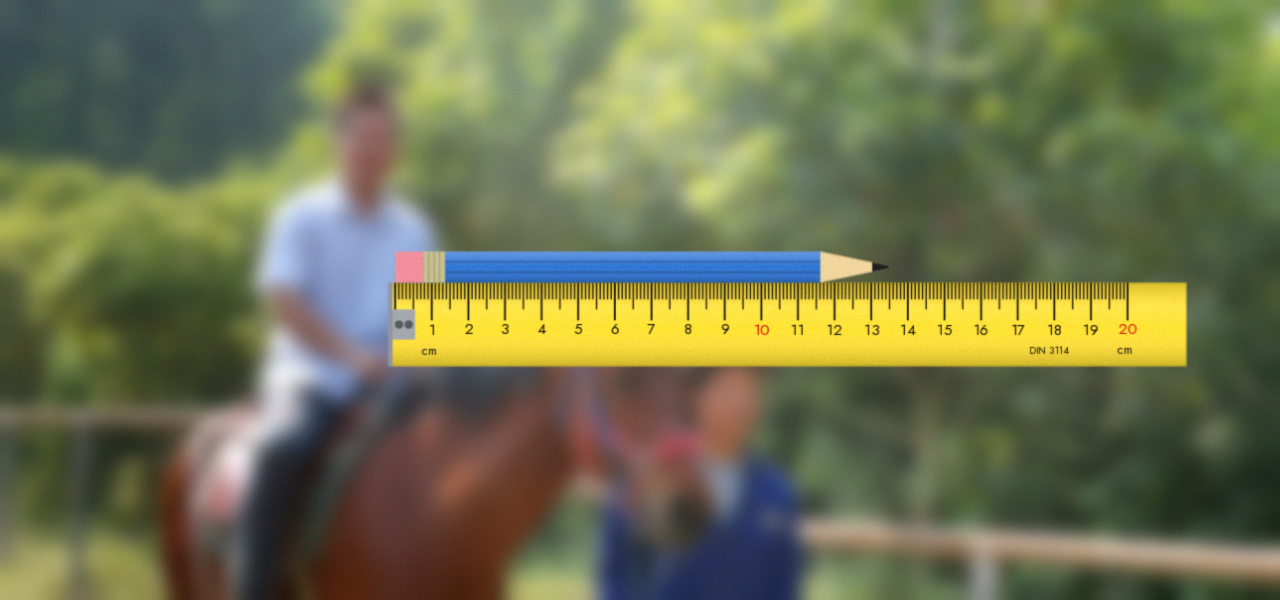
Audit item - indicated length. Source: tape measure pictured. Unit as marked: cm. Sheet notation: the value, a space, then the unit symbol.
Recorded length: 13.5 cm
